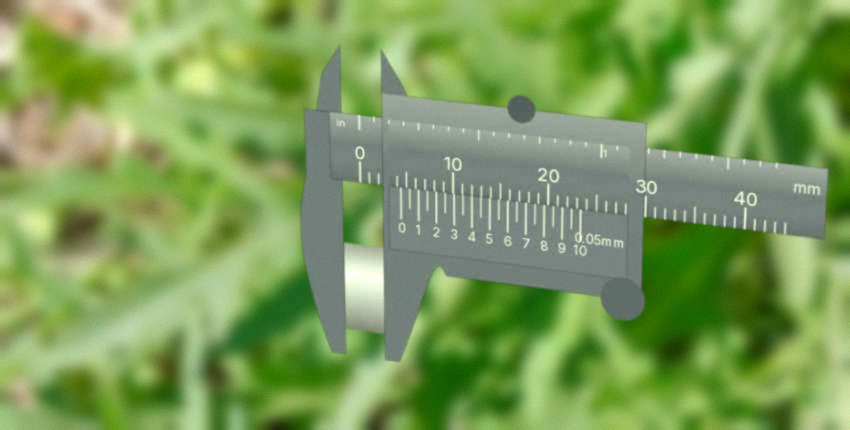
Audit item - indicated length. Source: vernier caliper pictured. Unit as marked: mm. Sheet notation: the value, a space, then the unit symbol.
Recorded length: 4.4 mm
